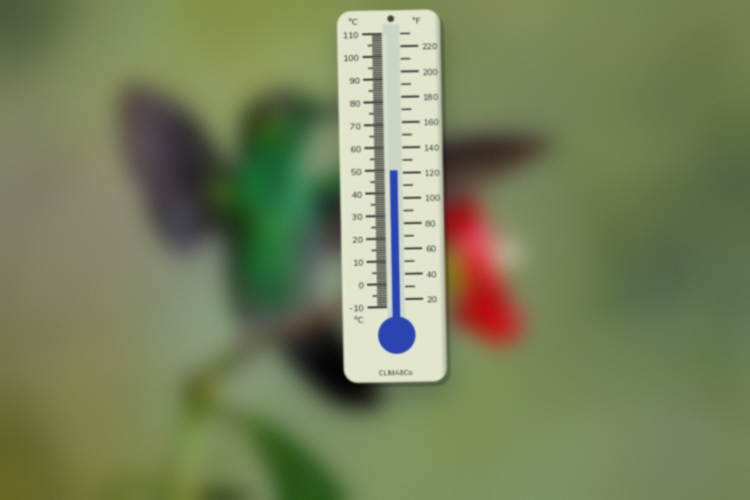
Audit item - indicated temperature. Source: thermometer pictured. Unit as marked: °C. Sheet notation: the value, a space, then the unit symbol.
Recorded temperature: 50 °C
